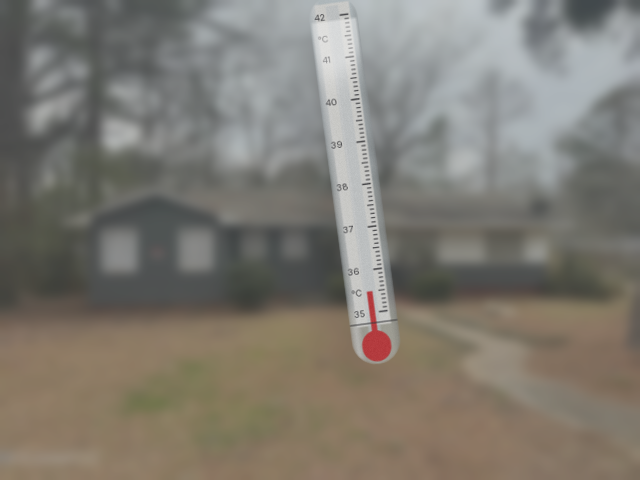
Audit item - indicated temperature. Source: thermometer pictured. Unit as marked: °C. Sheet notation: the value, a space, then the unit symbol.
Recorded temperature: 35.5 °C
